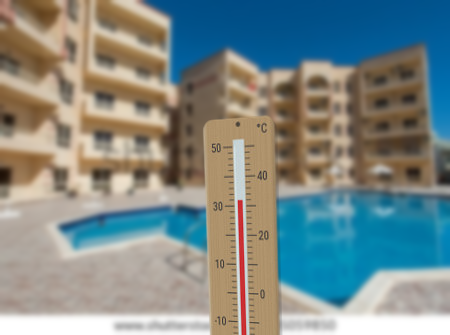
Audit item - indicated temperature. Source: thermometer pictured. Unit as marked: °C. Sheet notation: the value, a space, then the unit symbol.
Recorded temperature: 32 °C
